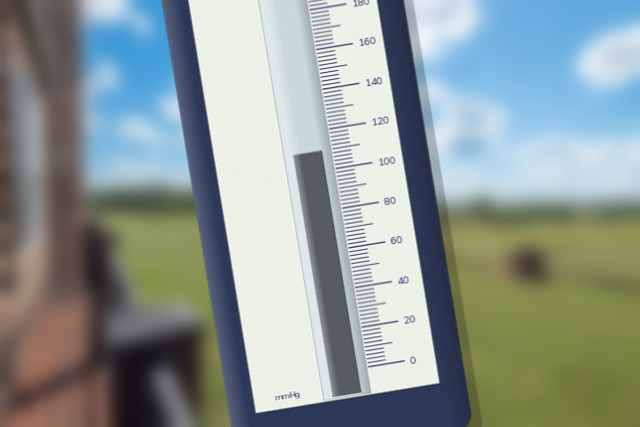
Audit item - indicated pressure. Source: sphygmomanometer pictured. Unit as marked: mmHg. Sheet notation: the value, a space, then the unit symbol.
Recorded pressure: 110 mmHg
